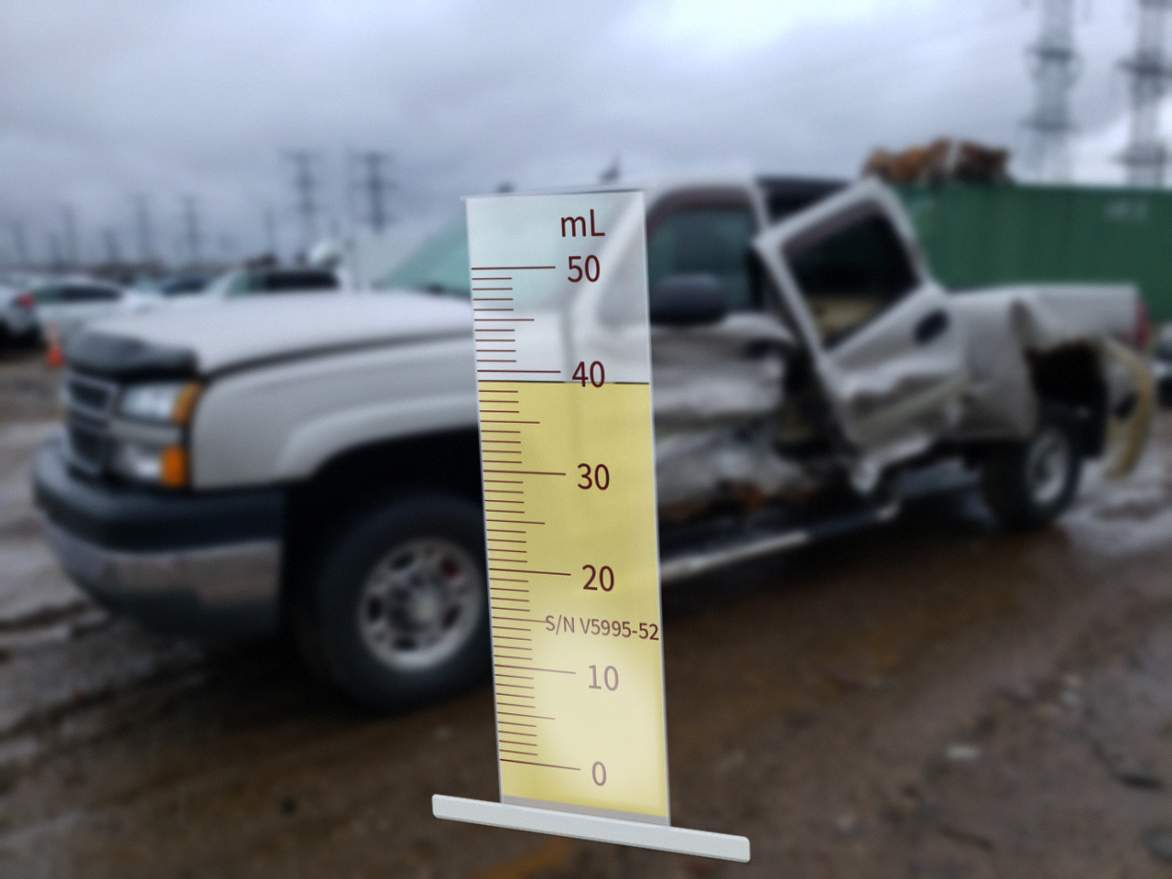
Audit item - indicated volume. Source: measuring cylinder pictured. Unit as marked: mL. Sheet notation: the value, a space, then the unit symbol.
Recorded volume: 39 mL
